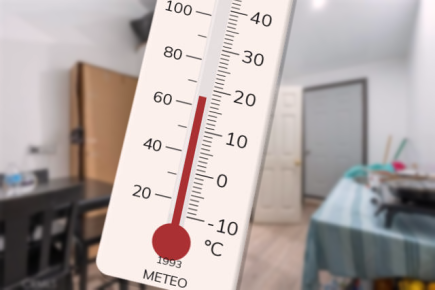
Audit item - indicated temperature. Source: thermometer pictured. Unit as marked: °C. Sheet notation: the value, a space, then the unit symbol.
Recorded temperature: 18 °C
